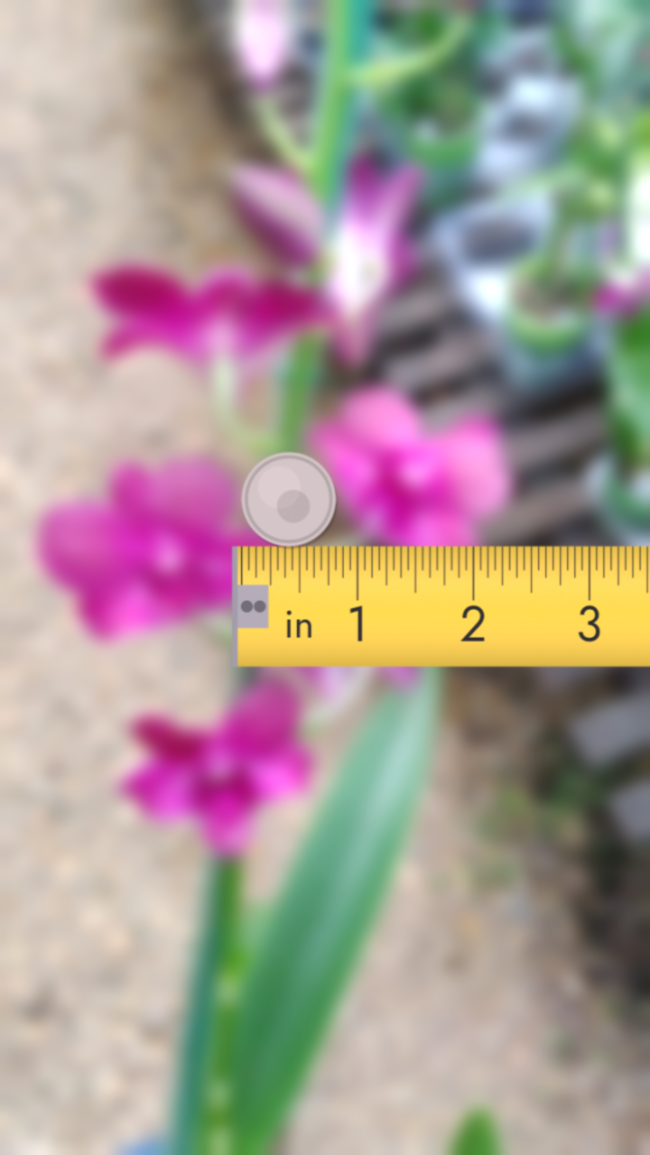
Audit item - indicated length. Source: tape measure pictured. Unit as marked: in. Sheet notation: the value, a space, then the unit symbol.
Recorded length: 0.8125 in
